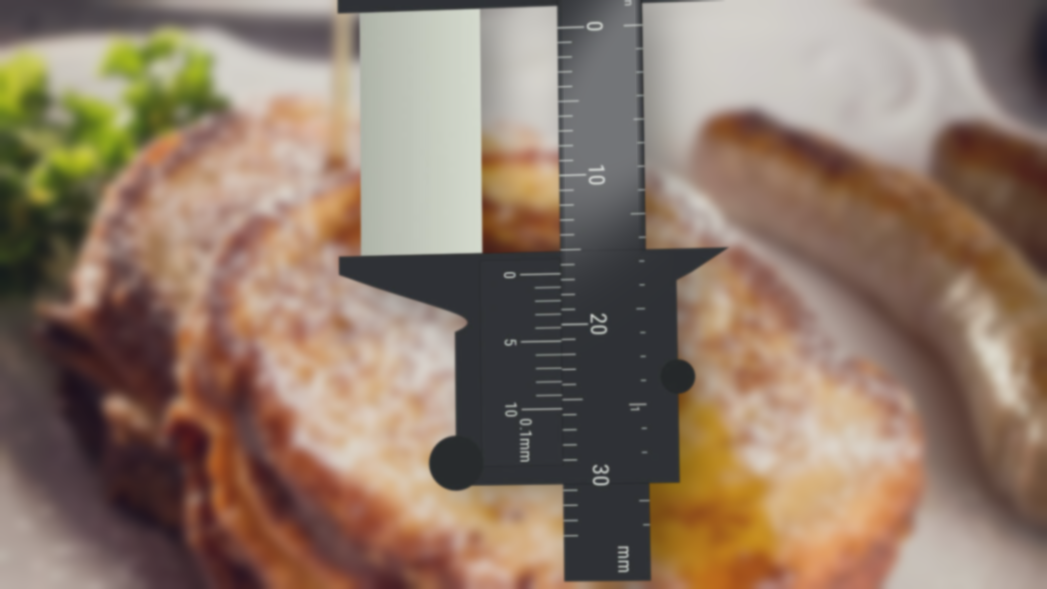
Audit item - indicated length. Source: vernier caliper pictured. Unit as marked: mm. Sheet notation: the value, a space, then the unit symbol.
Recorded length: 16.6 mm
